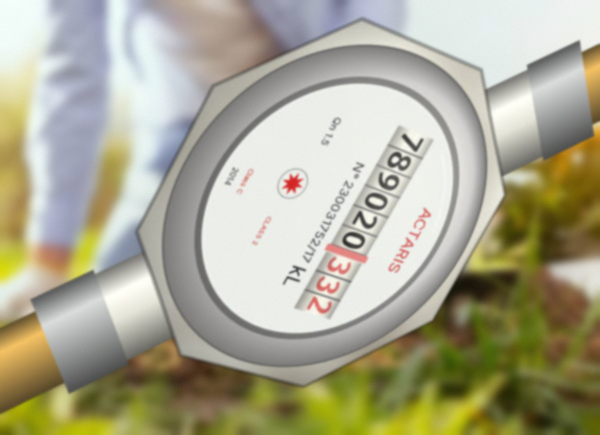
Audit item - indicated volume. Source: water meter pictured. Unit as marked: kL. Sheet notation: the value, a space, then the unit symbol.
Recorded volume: 789020.332 kL
